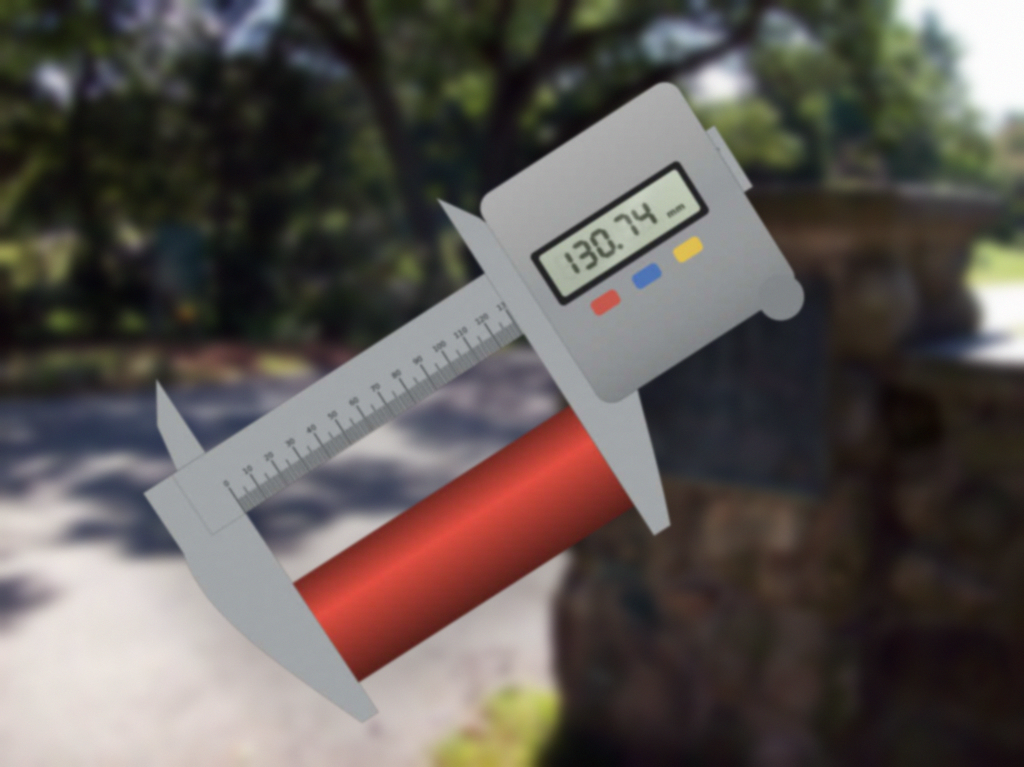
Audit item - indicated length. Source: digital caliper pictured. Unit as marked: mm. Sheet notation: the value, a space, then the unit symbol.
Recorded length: 130.74 mm
